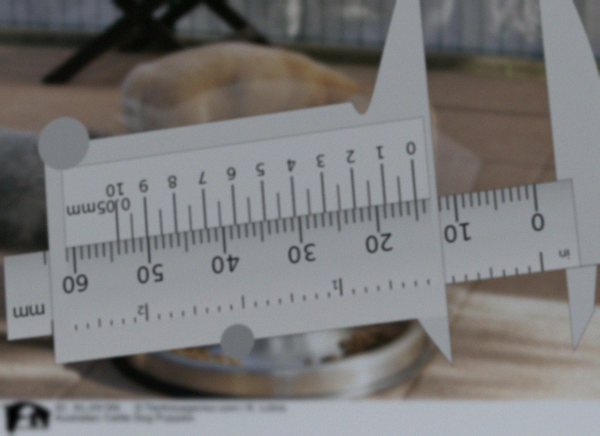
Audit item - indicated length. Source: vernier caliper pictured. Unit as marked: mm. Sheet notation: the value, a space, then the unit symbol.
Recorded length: 15.0 mm
